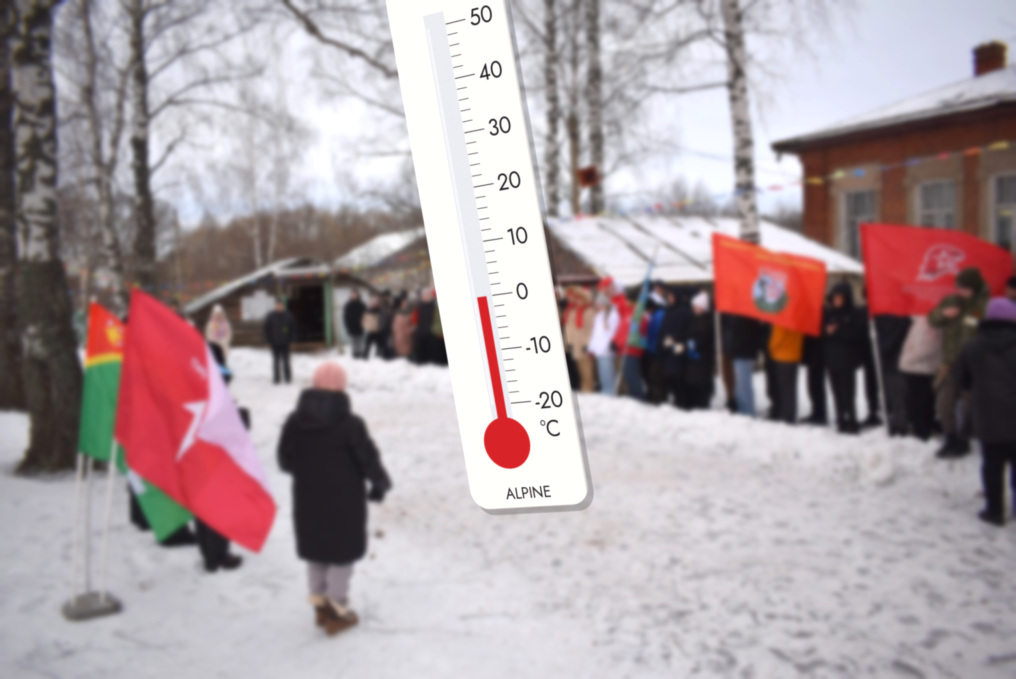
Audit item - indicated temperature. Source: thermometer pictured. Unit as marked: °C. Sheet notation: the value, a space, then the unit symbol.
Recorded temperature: 0 °C
